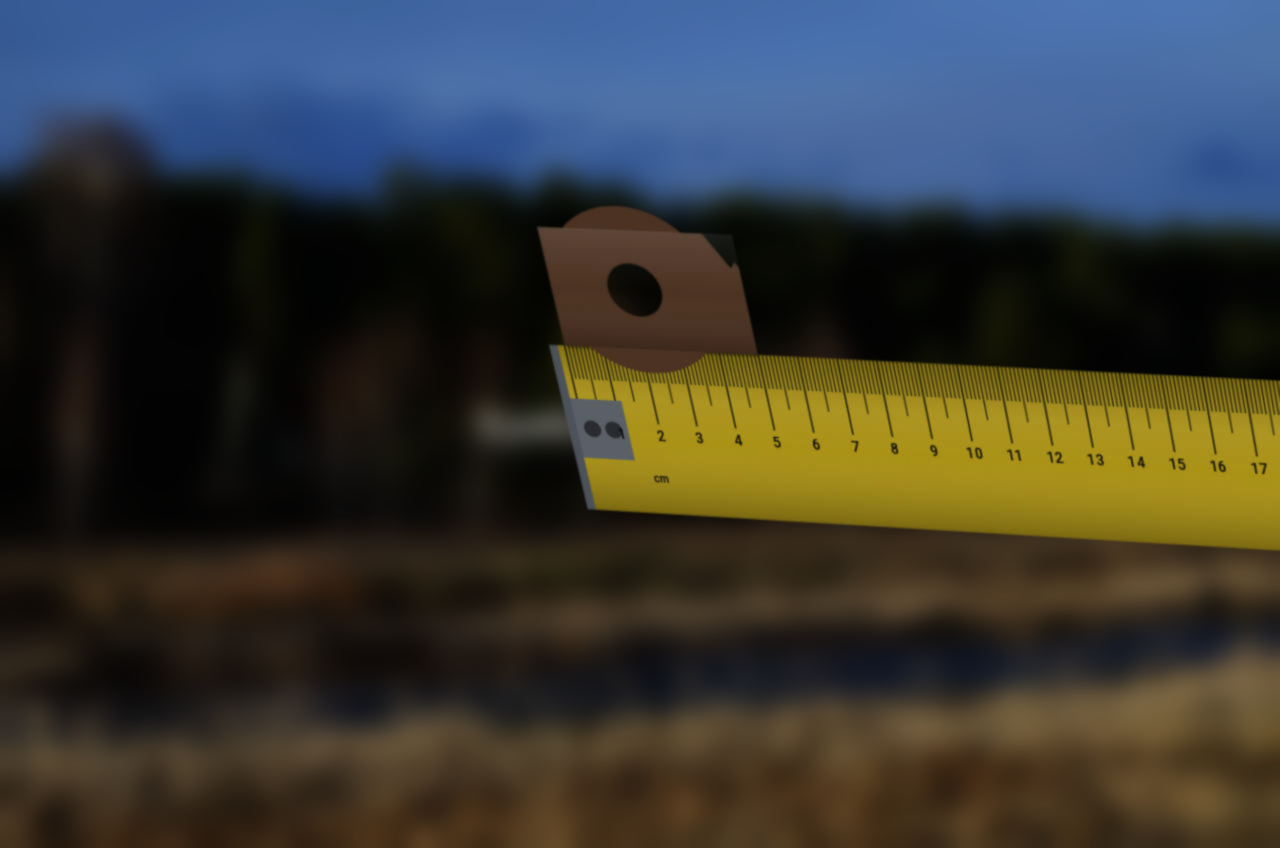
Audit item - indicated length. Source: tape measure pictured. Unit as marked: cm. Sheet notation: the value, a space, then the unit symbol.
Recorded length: 5 cm
